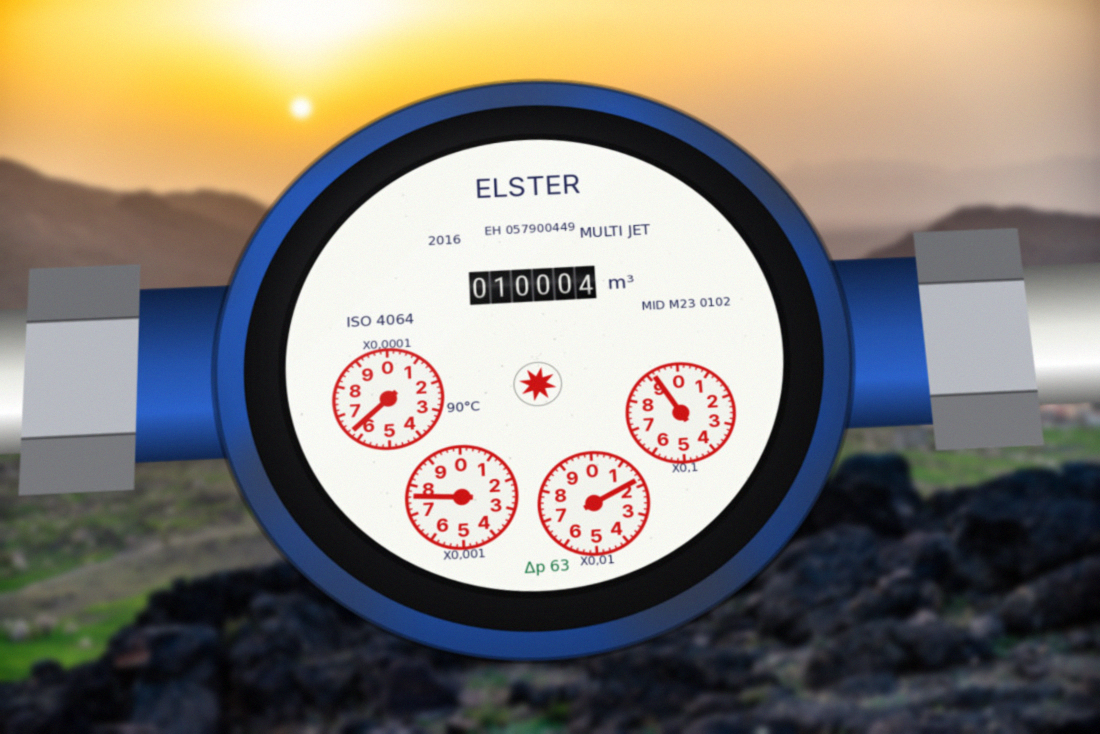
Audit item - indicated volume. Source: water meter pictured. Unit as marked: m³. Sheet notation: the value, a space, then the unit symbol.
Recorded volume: 10003.9176 m³
